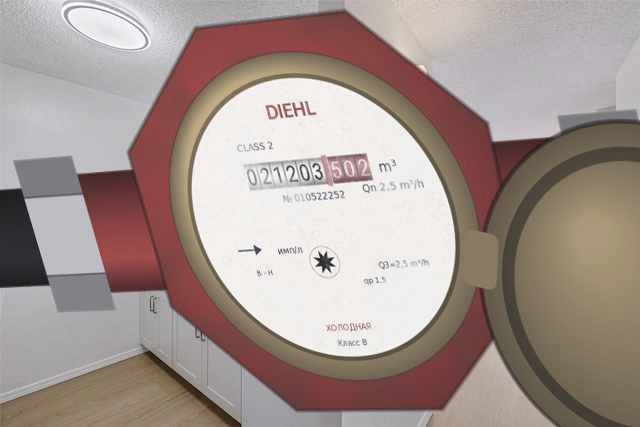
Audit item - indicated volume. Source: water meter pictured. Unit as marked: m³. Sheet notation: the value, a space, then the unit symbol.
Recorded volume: 21203.502 m³
